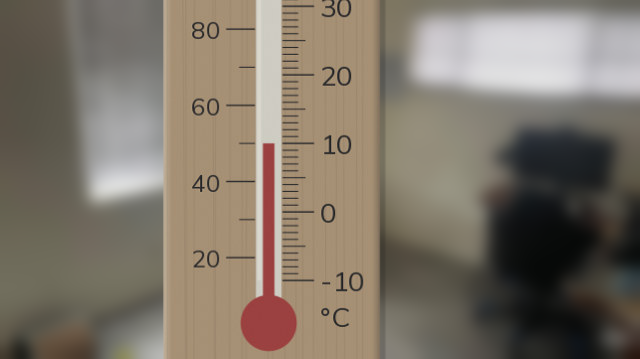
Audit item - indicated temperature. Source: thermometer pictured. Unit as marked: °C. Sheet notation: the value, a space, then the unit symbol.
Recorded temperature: 10 °C
